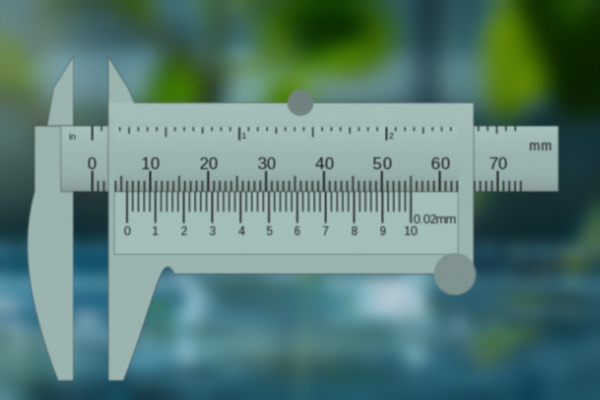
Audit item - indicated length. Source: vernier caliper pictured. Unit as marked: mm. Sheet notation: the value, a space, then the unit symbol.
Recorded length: 6.0 mm
